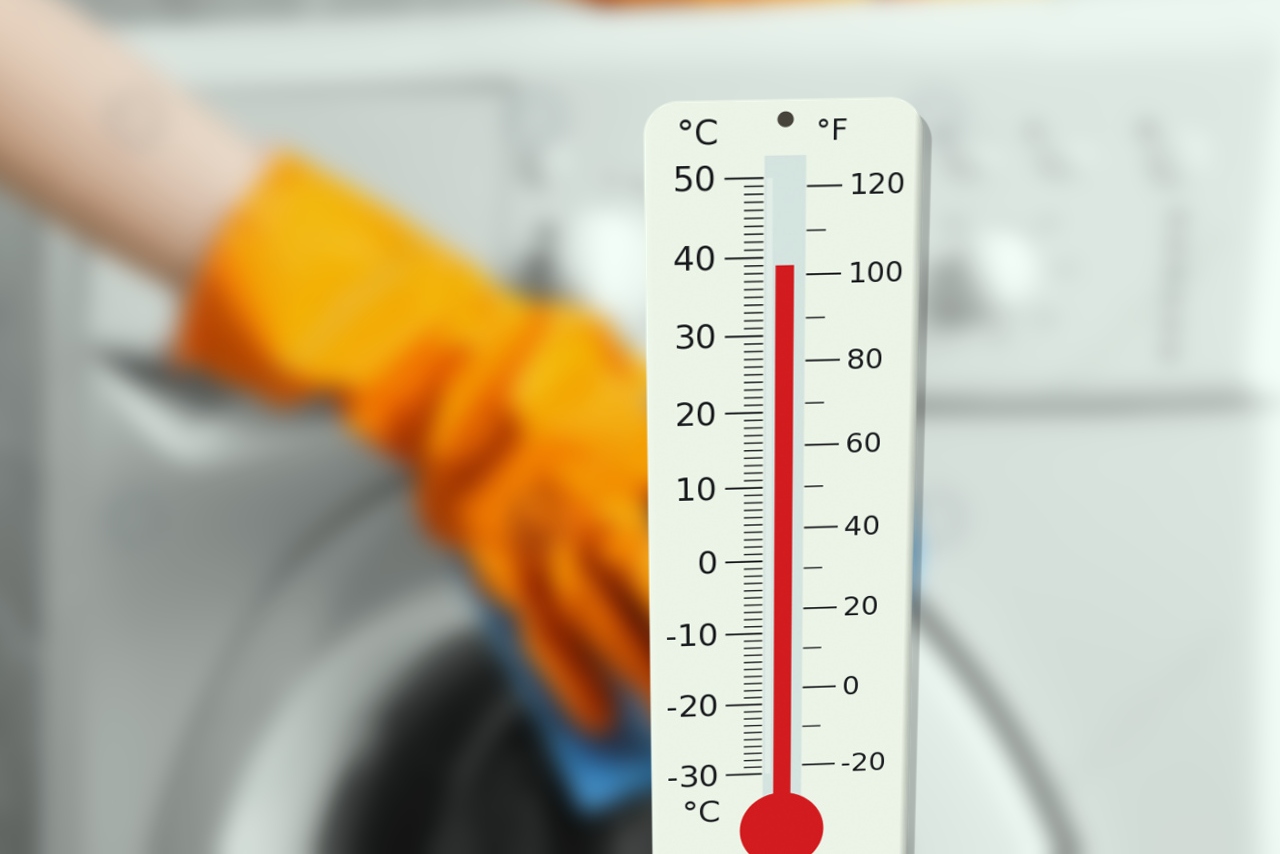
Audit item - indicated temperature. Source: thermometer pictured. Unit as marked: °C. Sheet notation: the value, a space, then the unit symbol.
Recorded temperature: 39 °C
